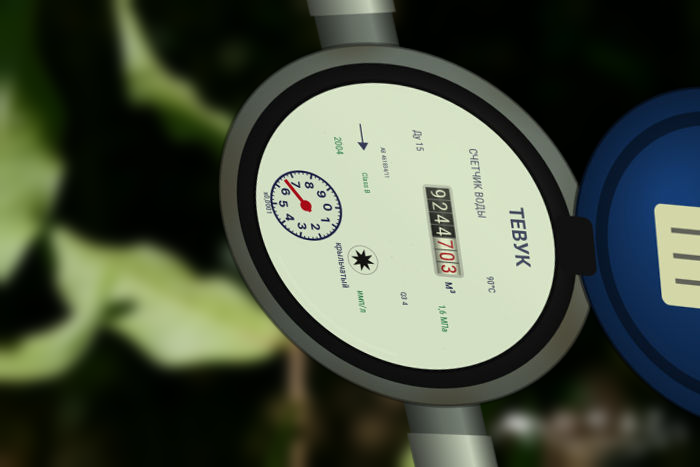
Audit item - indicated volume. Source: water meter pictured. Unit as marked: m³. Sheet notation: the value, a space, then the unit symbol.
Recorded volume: 9244.7036 m³
